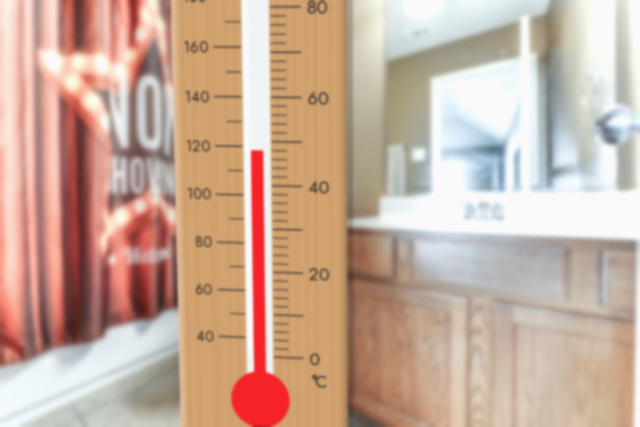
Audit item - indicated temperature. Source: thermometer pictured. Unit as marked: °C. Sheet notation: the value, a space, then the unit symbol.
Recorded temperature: 48 °C
